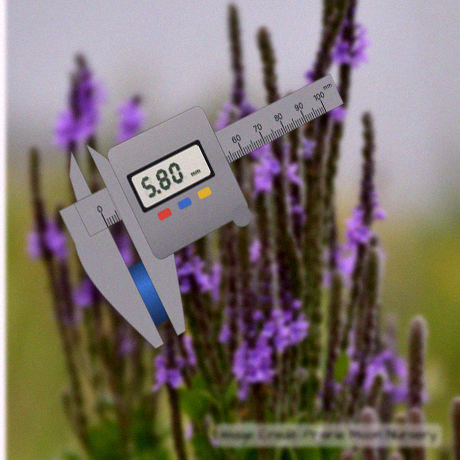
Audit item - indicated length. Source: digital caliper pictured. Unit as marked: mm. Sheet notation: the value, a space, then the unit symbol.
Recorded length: 5.80 mm
